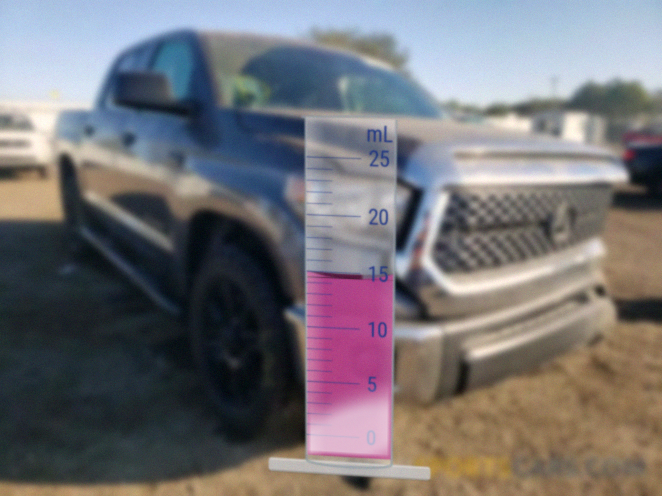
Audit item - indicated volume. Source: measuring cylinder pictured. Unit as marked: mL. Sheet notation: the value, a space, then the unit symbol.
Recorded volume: 14.5 mL
